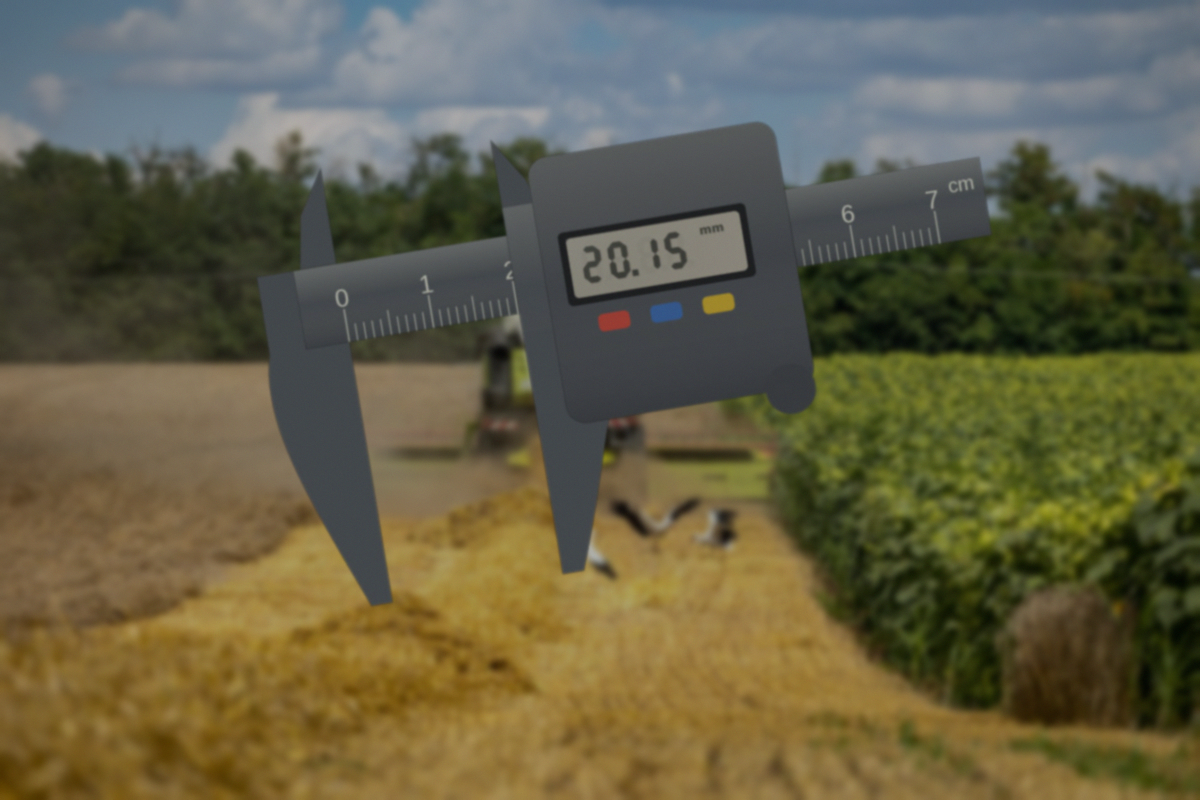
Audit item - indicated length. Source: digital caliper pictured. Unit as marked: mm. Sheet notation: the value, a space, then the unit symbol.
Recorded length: 20.15 mm
